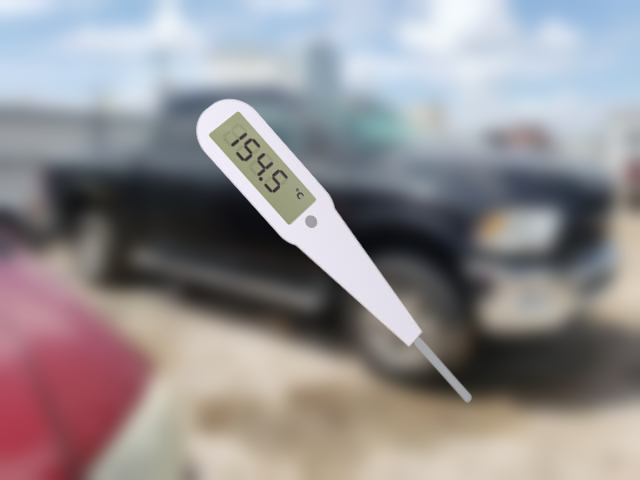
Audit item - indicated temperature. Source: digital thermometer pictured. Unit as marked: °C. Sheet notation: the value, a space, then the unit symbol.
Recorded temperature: 154.5 °C
